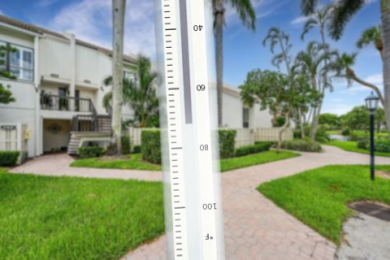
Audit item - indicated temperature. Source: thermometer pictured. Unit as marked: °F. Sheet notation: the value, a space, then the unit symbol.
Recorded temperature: 72 °F
